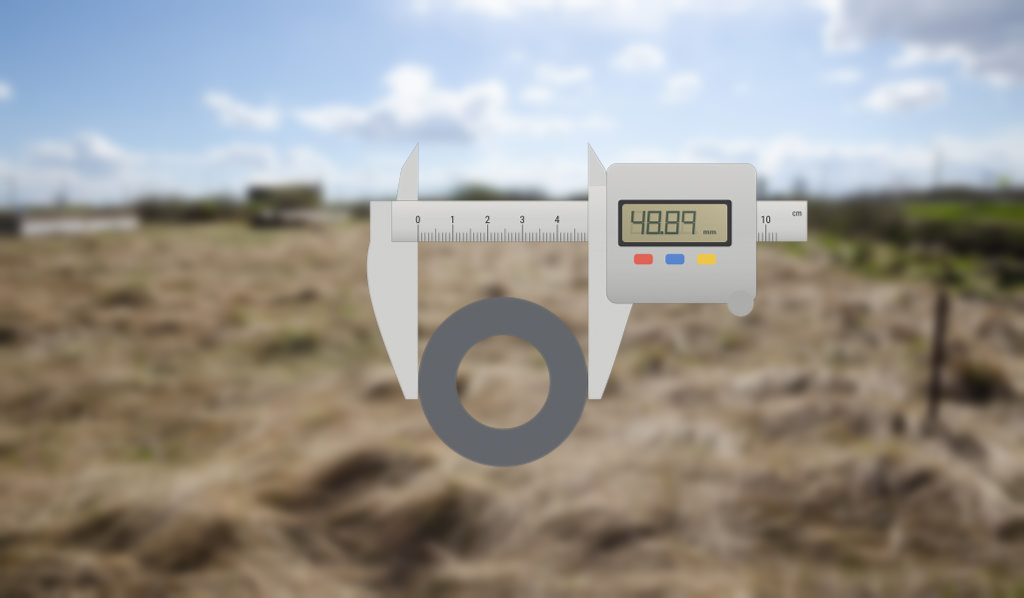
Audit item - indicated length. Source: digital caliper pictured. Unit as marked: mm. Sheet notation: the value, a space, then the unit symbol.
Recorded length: 48.89 mm
